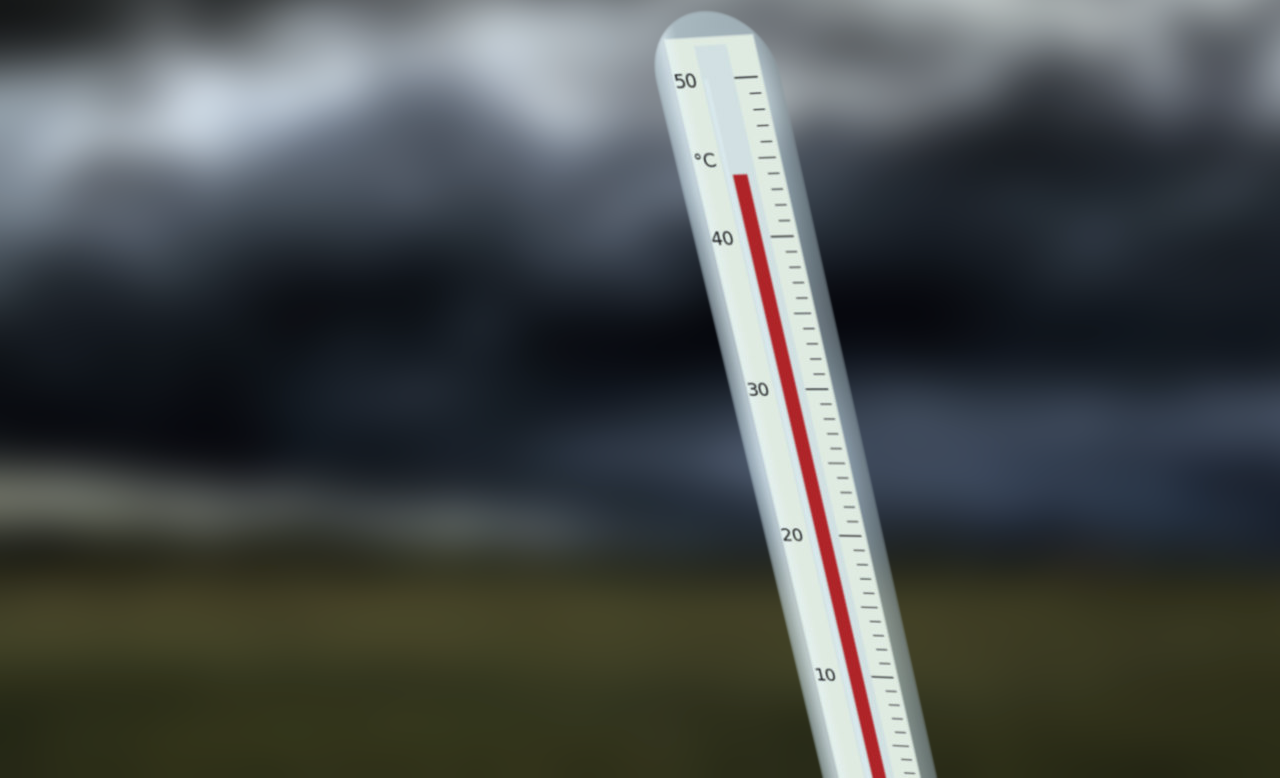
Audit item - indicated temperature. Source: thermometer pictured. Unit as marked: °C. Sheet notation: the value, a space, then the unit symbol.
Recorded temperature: 44 °C
